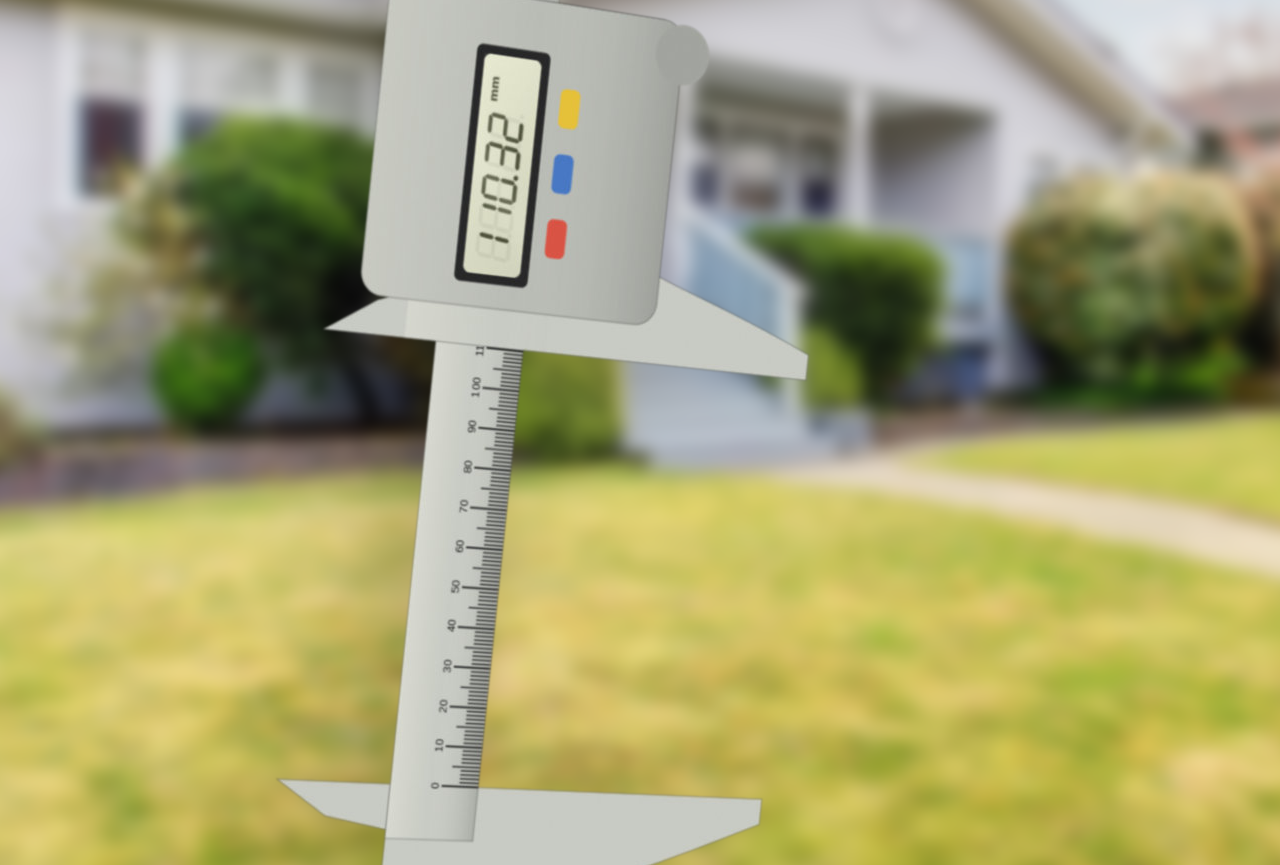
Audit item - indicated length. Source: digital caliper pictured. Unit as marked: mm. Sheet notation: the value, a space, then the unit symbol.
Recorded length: 110.32 mm
